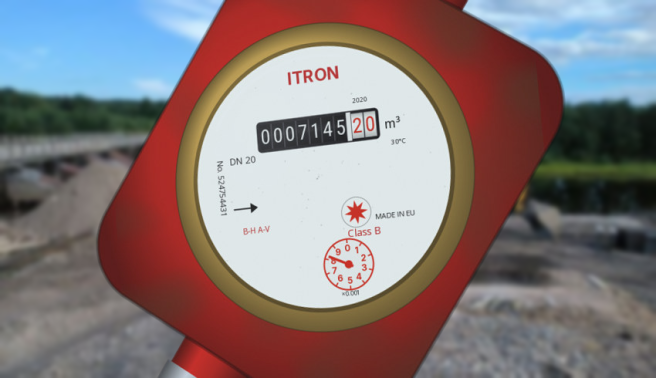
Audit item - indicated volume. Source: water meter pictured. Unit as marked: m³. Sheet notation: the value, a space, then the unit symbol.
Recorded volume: 7145.208 m³
